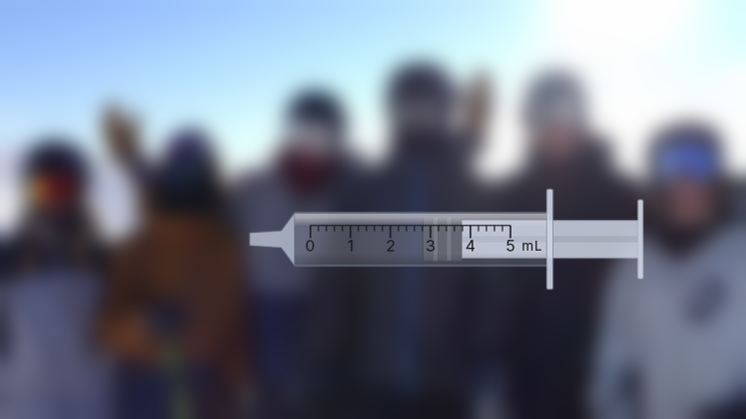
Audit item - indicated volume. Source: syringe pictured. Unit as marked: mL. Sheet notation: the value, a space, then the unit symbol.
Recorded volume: 2.8 mL
